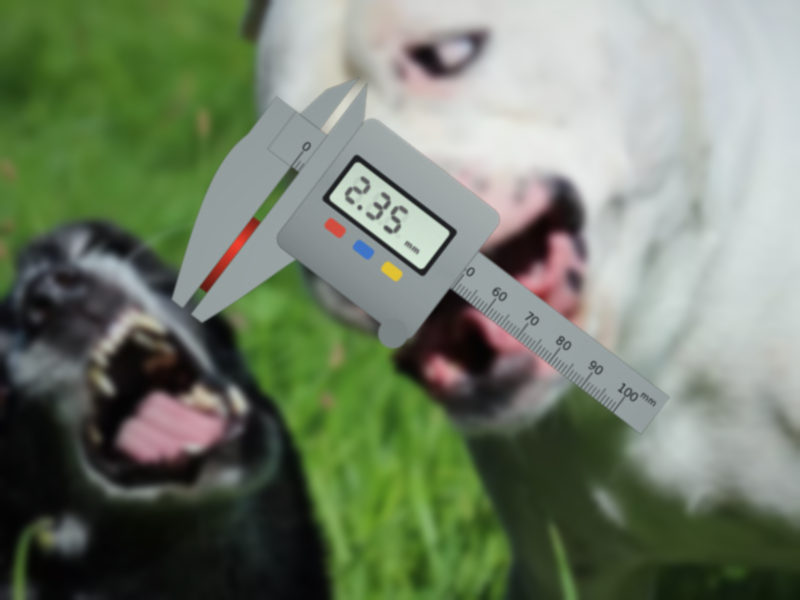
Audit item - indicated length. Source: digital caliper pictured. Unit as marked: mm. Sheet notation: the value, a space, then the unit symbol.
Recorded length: 2.35 mm
